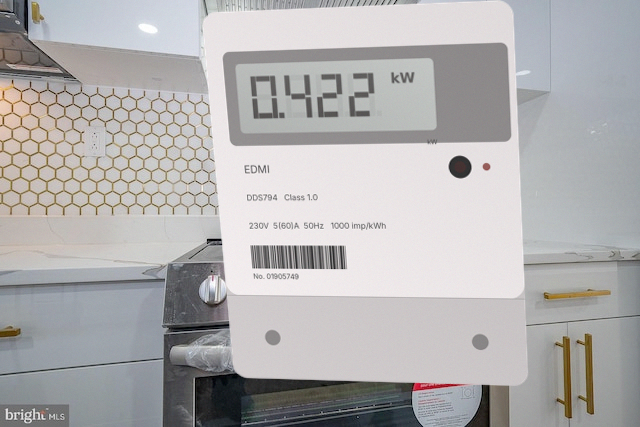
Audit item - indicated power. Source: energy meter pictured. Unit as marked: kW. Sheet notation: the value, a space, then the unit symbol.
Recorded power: 0.422 kW
